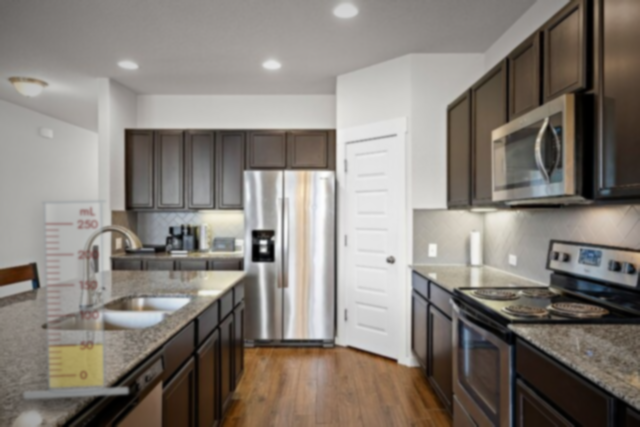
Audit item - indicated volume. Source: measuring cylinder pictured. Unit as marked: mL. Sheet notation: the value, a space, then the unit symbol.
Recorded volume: 50 mL
